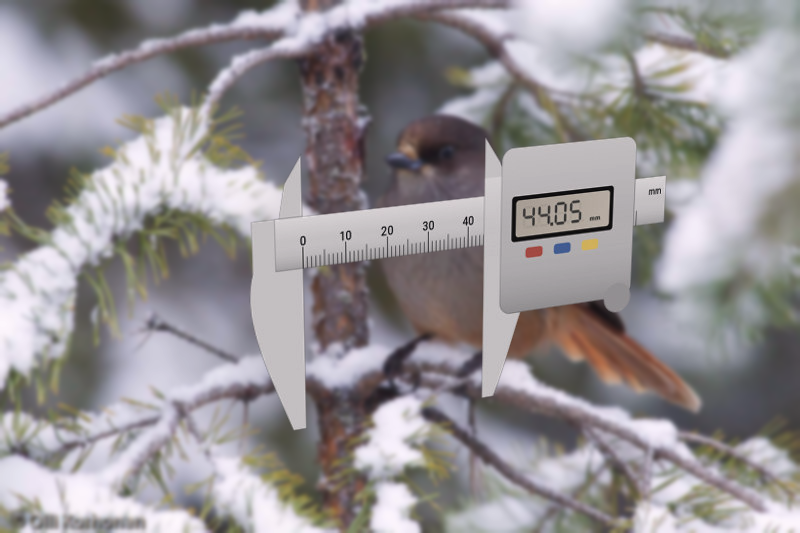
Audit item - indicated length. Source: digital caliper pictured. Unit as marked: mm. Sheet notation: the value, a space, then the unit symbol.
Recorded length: 44.05 mm
